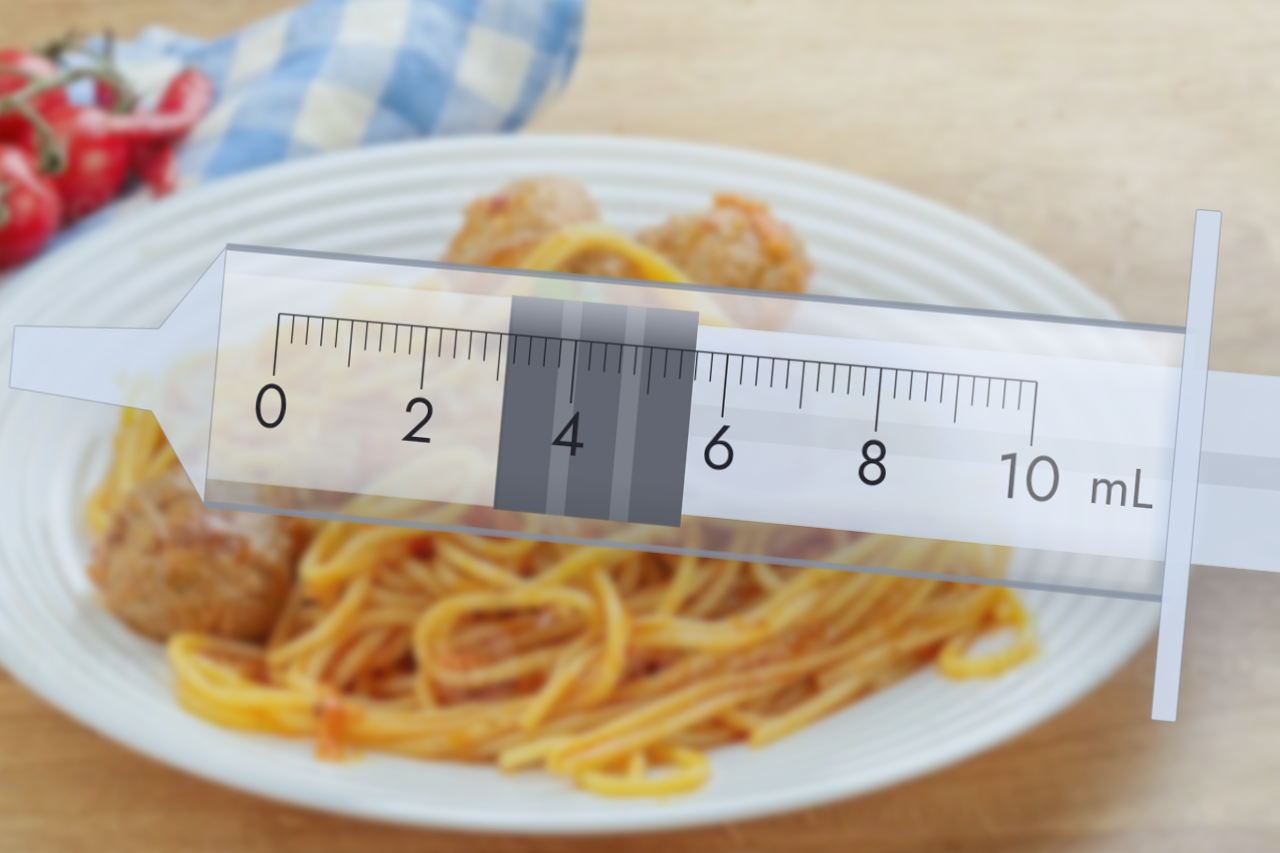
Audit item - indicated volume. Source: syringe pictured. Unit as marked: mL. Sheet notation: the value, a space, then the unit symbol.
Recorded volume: 3.1 mL
